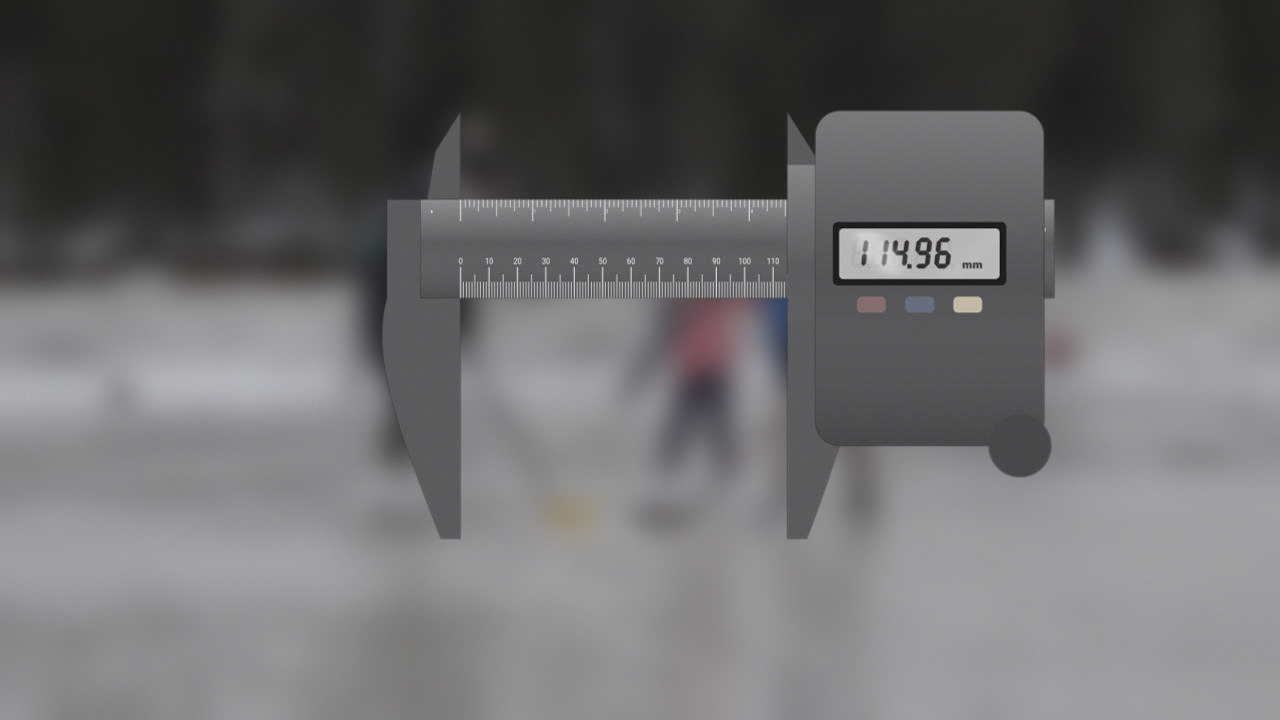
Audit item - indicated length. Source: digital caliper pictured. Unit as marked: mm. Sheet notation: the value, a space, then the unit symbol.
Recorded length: 114.96 mm
